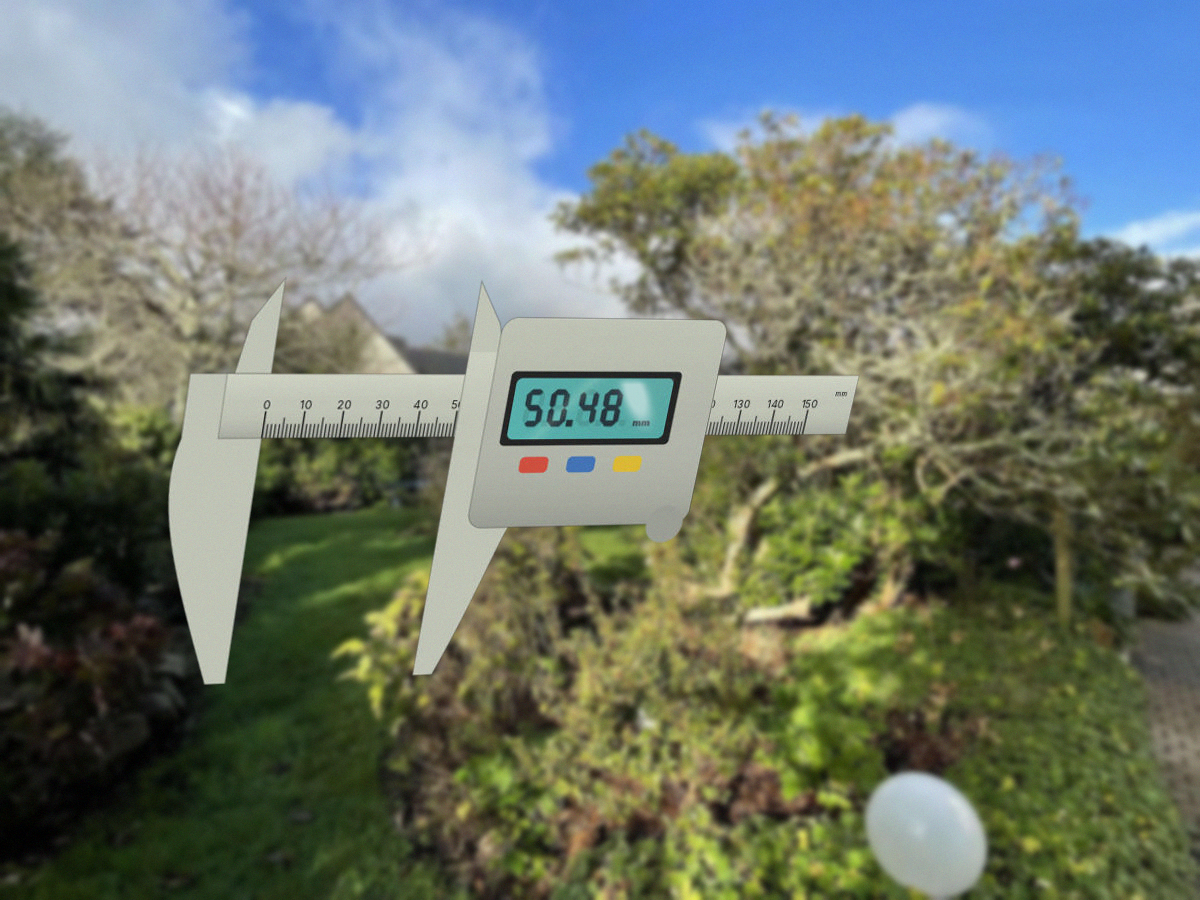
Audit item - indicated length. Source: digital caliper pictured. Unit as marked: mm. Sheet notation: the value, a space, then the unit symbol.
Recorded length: 50.48 mm
